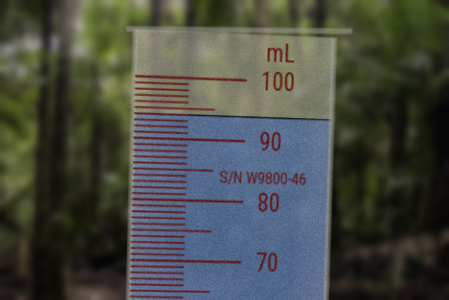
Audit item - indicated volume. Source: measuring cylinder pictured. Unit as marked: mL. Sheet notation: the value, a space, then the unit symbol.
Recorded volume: 94 mL
